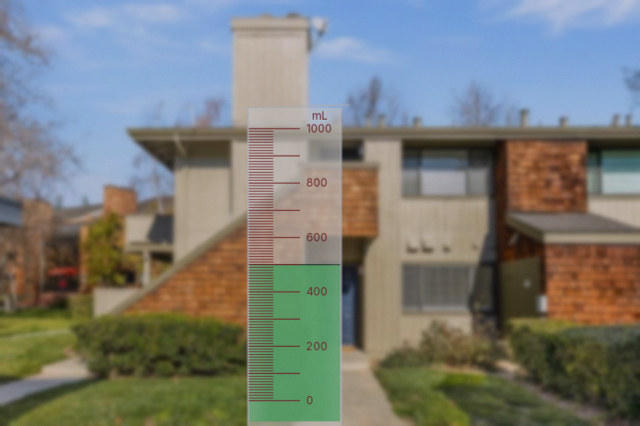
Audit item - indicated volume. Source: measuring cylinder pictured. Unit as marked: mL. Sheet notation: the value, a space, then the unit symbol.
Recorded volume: 500 mL
